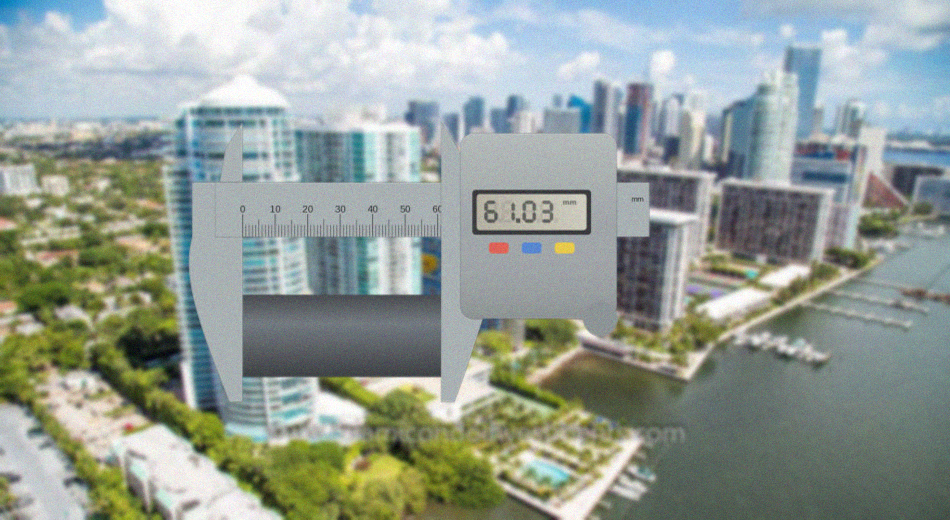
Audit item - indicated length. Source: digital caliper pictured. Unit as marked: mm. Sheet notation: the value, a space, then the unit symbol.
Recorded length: 61.03 mm
